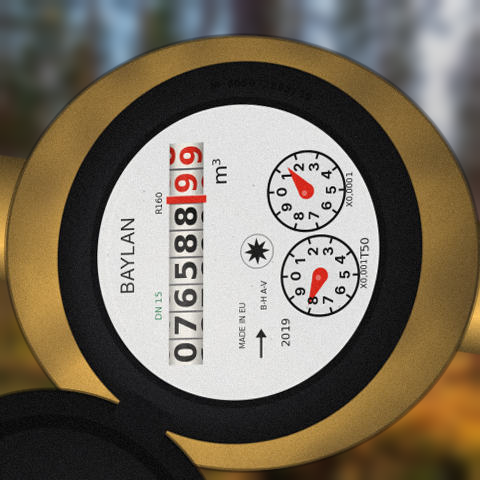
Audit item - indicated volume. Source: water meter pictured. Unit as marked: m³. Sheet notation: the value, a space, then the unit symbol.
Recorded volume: 76588.9881 m³
